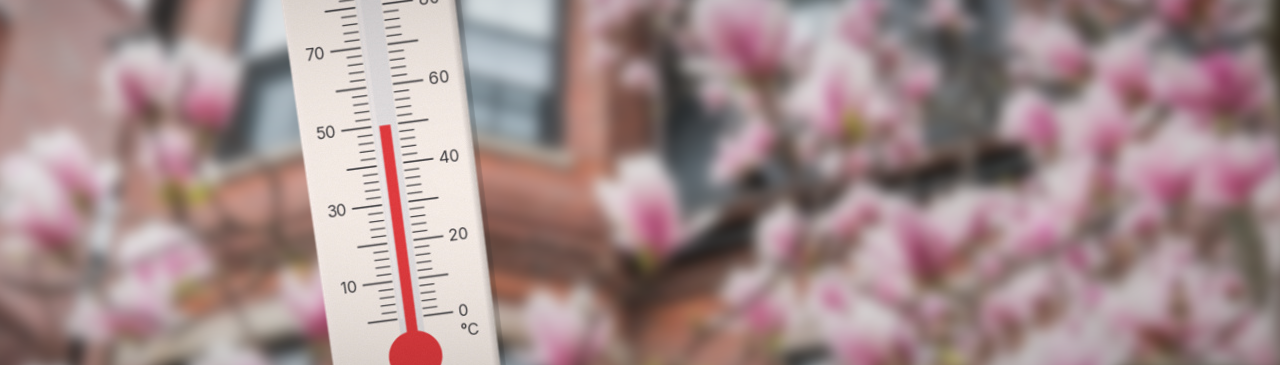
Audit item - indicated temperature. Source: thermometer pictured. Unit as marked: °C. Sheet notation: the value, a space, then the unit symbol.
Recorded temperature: 50 °C
